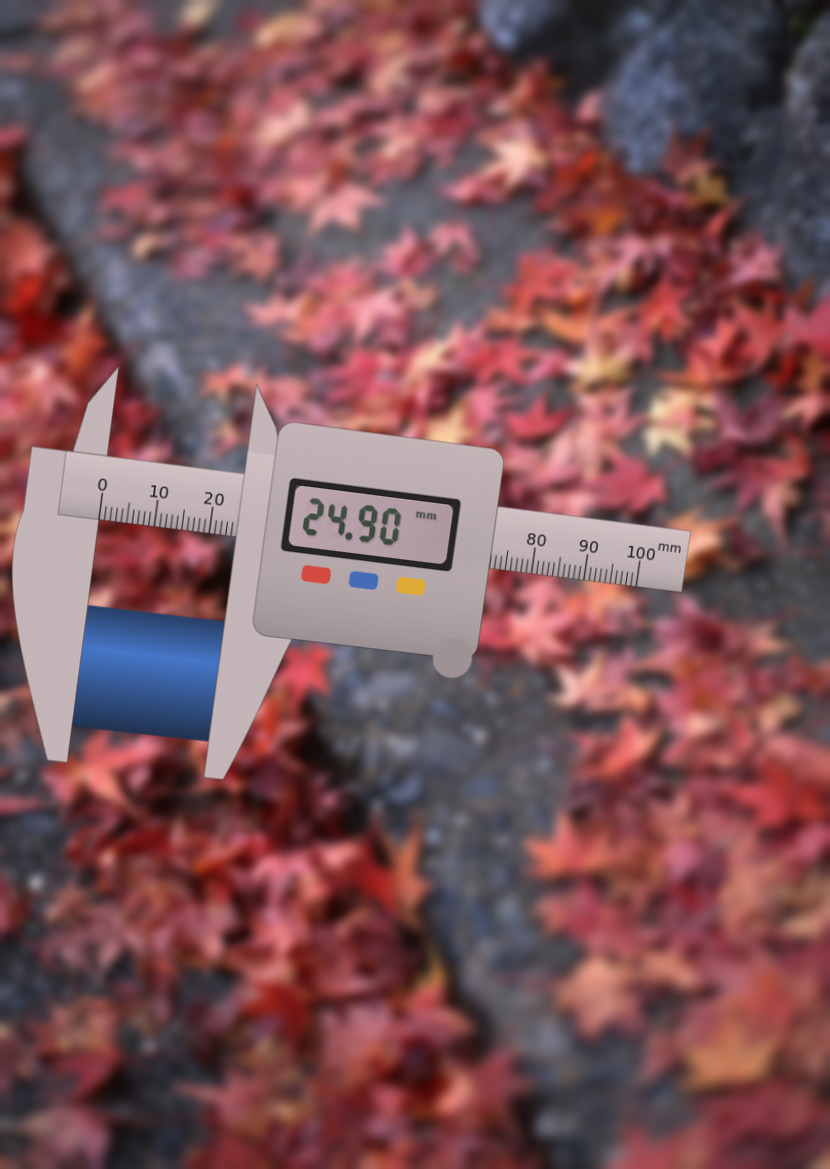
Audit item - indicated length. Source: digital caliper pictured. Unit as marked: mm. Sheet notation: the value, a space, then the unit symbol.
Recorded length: 24.90 mm
